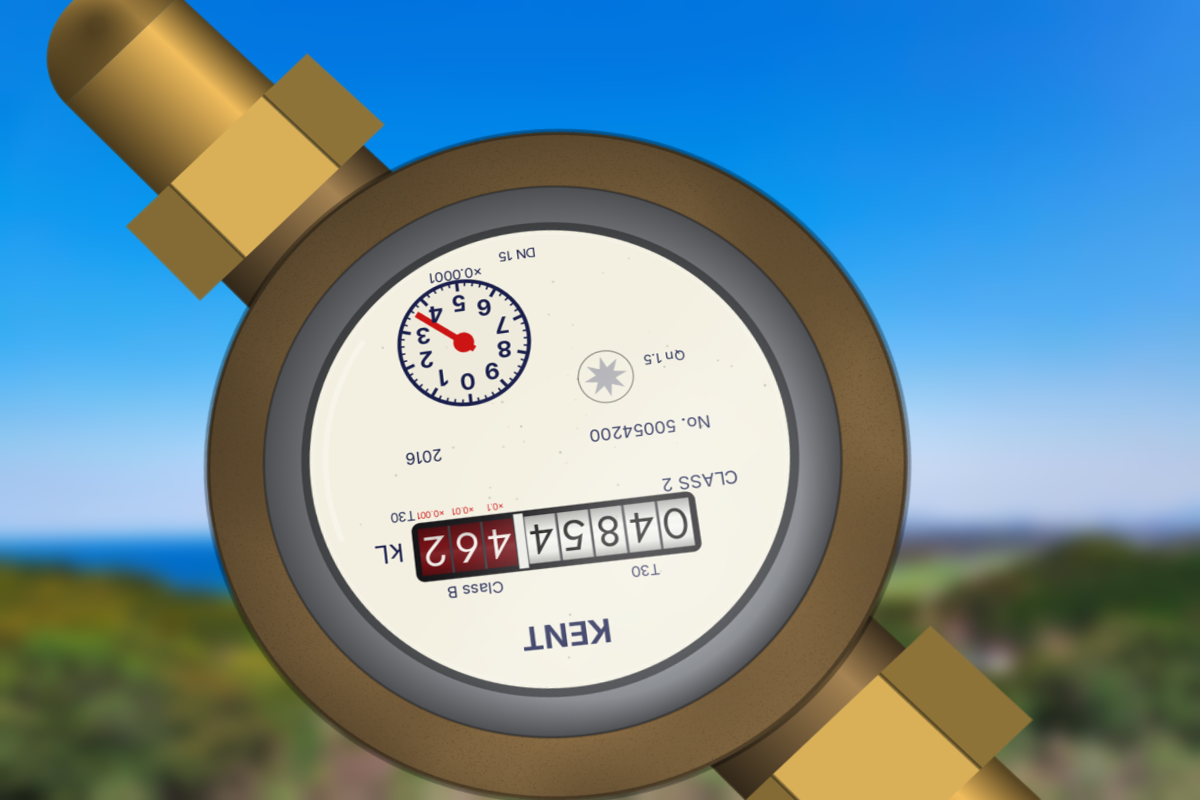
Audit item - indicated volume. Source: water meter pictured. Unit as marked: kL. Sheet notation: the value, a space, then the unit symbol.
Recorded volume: 4854.4623 kL
